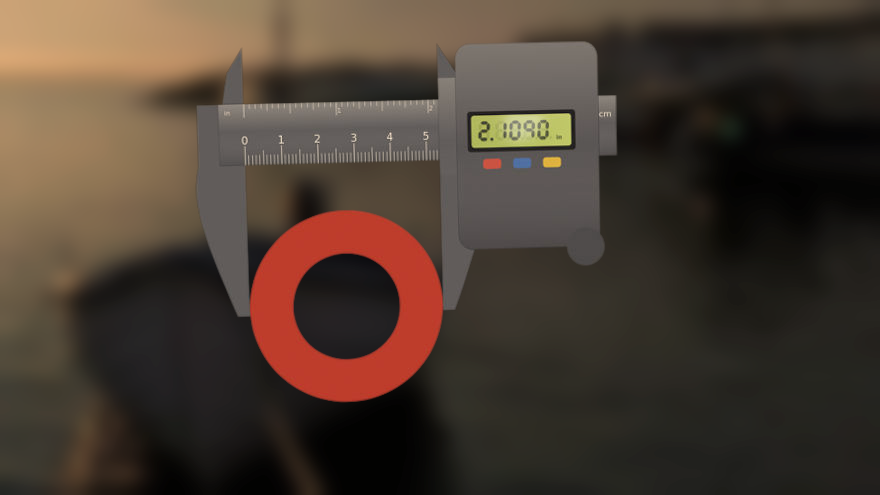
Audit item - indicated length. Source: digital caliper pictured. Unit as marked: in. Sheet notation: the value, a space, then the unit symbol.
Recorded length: 2.1090 in
